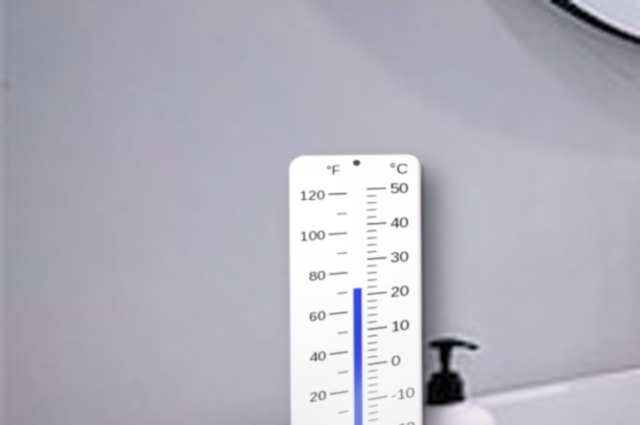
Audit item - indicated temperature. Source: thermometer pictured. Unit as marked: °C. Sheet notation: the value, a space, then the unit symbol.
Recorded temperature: 22 °C
